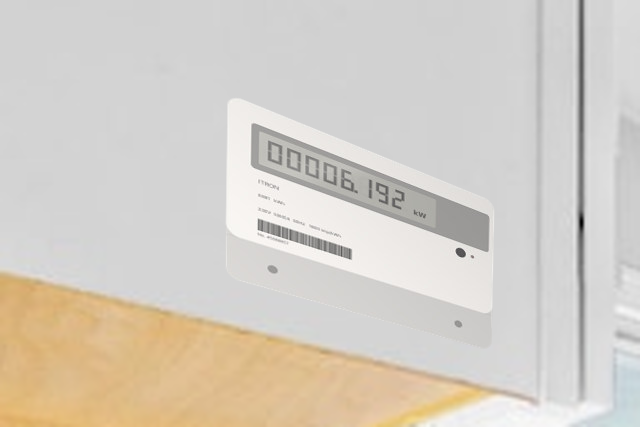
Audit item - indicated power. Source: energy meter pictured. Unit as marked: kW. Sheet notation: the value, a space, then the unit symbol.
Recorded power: 6.192 kW
